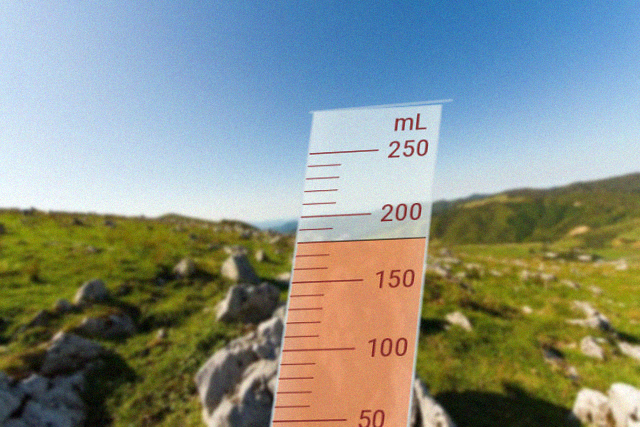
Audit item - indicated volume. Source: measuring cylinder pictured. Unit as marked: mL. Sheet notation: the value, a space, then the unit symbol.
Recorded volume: 180 mL
